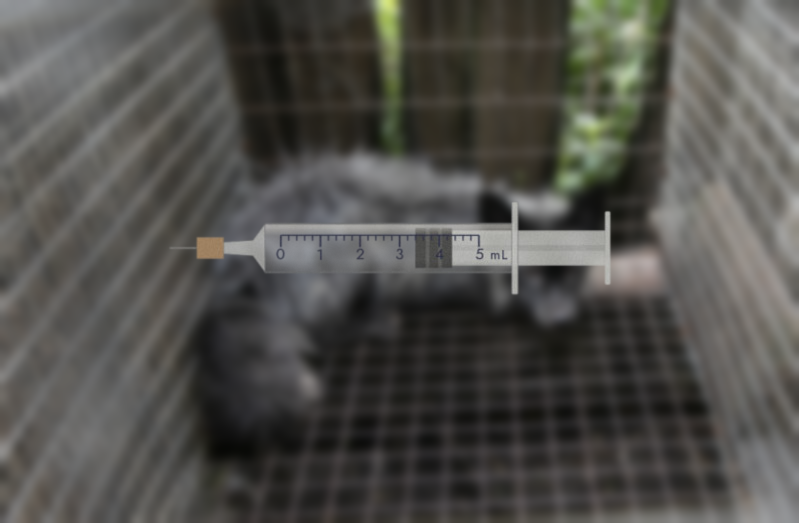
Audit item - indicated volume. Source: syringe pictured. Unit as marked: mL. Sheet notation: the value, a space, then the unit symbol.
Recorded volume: 3.4 mL
